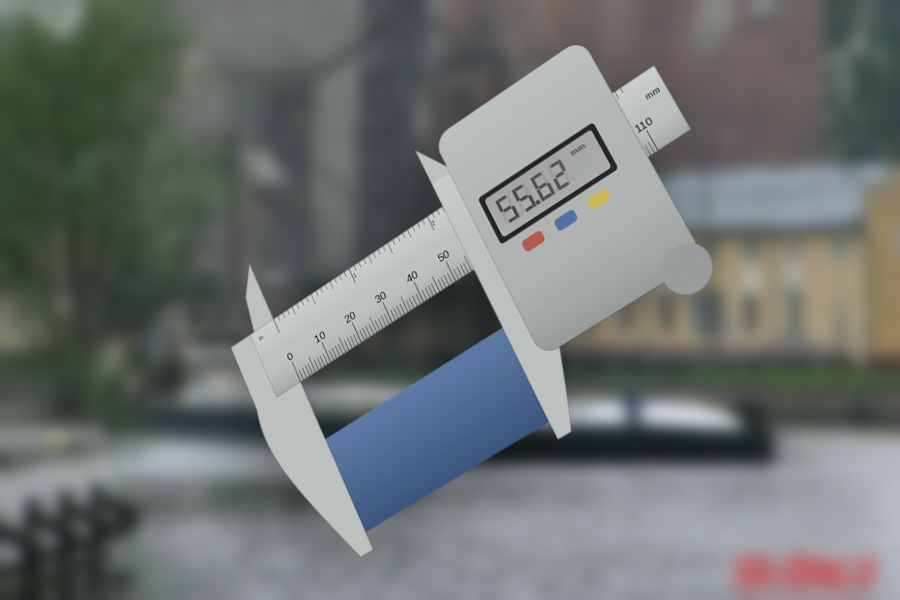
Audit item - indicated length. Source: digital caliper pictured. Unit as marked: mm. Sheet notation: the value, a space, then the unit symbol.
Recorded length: 55.62 mm
